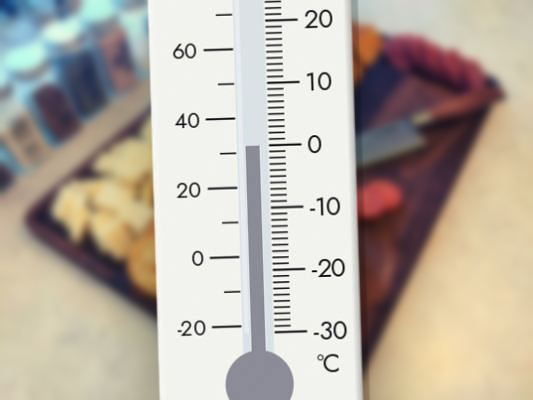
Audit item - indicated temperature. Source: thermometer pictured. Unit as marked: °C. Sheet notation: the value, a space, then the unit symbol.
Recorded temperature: 0 °C
